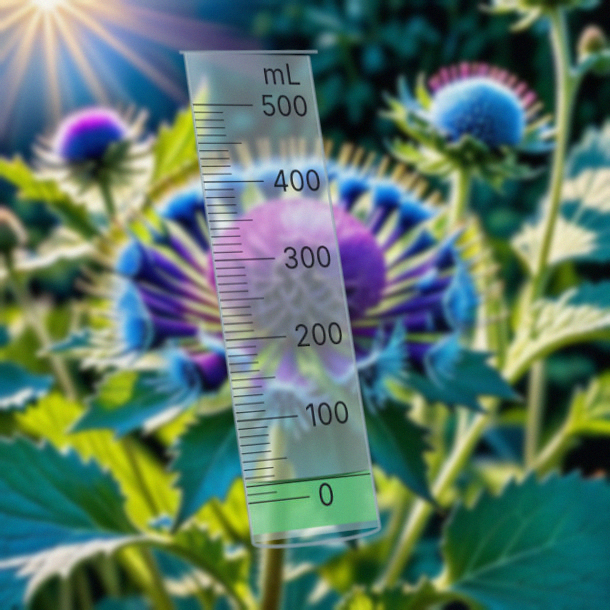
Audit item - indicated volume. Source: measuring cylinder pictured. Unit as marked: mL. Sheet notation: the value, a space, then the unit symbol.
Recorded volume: 20 mL
